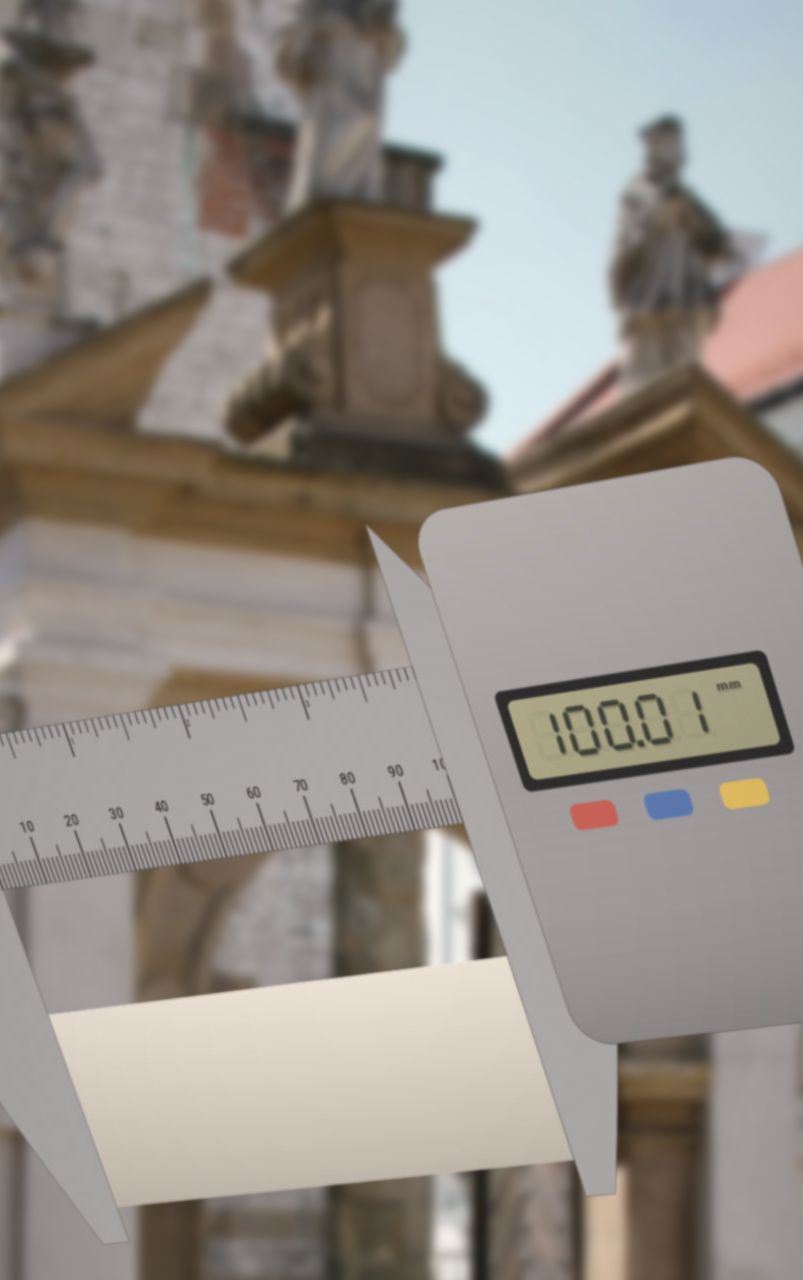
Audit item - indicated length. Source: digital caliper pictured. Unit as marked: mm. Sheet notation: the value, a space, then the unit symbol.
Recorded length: 100.01 mm
